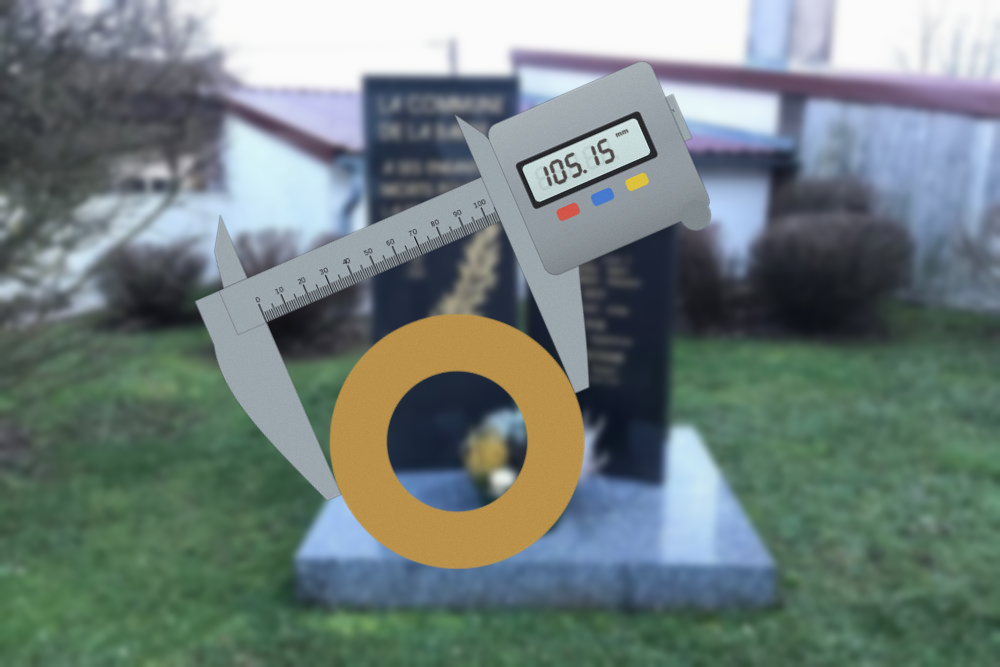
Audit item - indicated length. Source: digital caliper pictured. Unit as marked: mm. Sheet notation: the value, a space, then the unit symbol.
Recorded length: 105.15 mm
